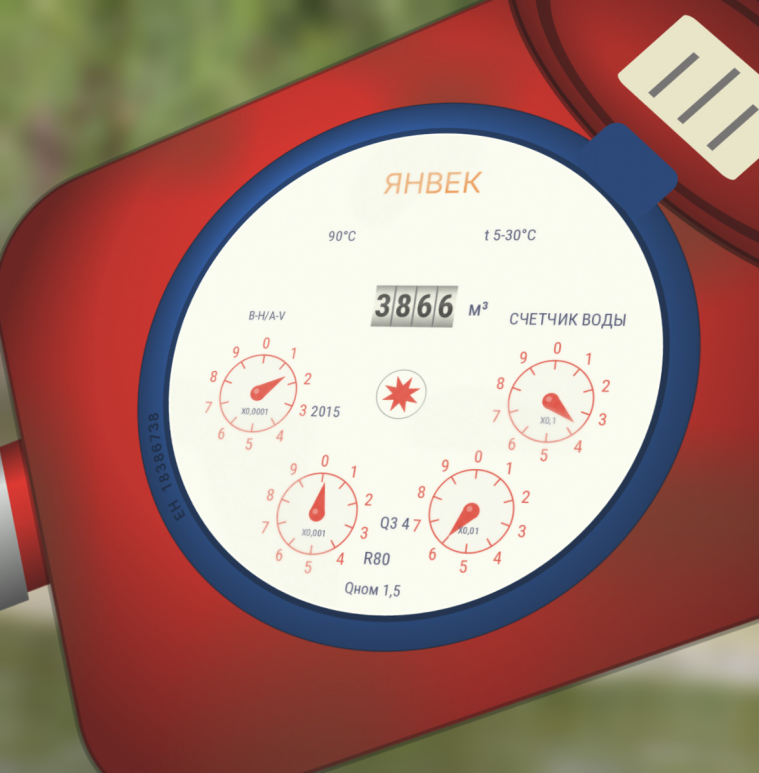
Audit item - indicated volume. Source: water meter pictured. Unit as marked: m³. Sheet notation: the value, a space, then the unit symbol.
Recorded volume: 3866.3601 m³
